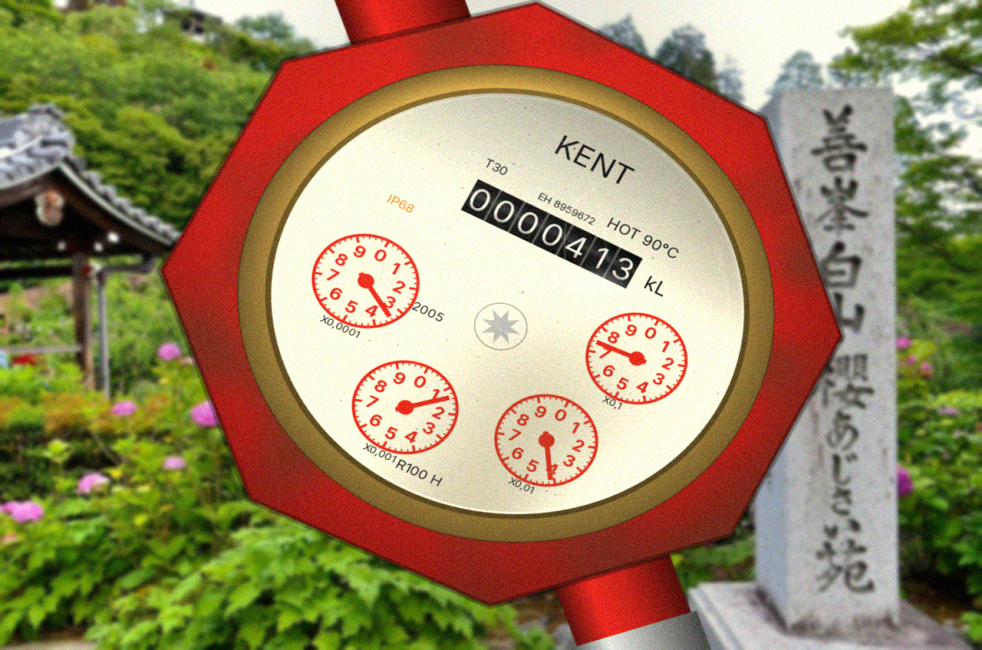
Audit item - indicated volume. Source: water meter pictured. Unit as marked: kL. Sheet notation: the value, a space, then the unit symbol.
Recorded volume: 413.7413 kL
